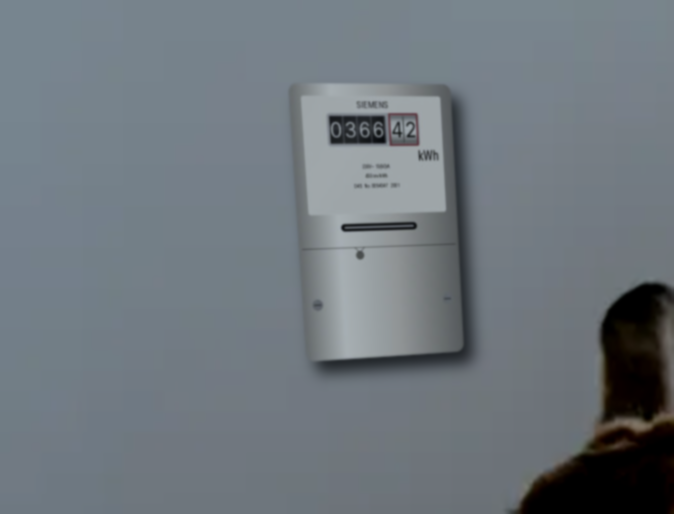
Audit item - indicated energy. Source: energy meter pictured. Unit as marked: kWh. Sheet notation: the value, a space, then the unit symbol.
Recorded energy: 366.42 kWh
